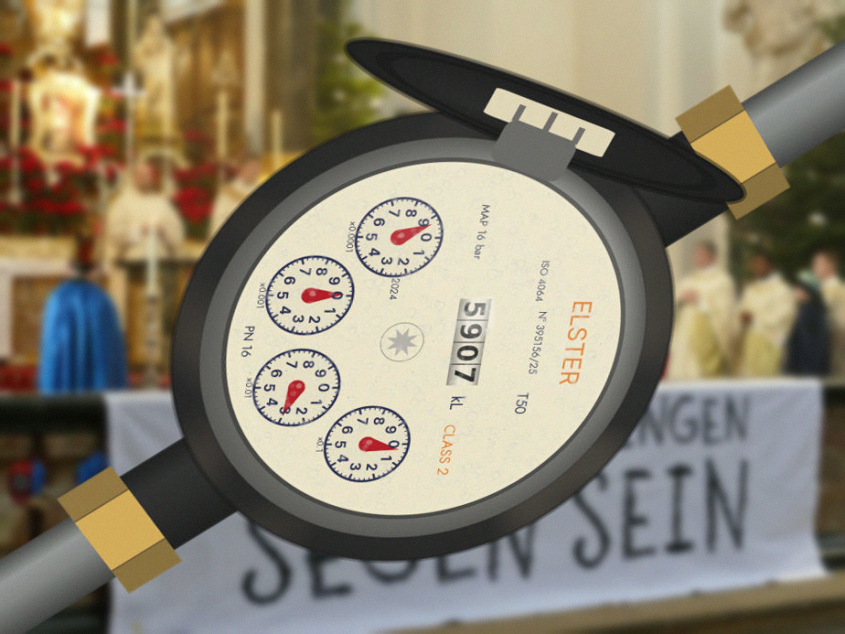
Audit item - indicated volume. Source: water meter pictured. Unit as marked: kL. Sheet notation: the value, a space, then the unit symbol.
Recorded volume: 5907.0299 kL
